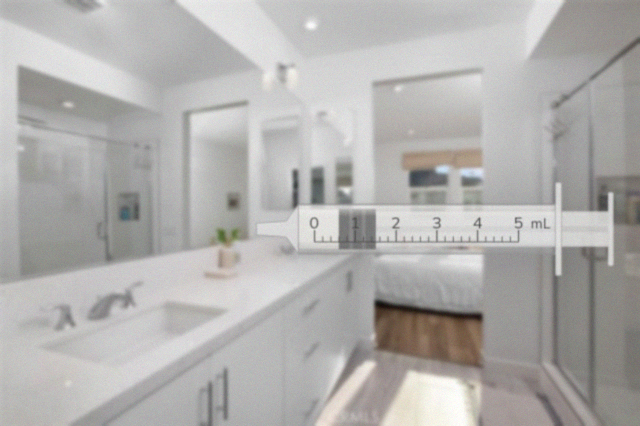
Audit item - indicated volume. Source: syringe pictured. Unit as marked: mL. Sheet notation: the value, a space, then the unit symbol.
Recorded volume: 0.6 mL
